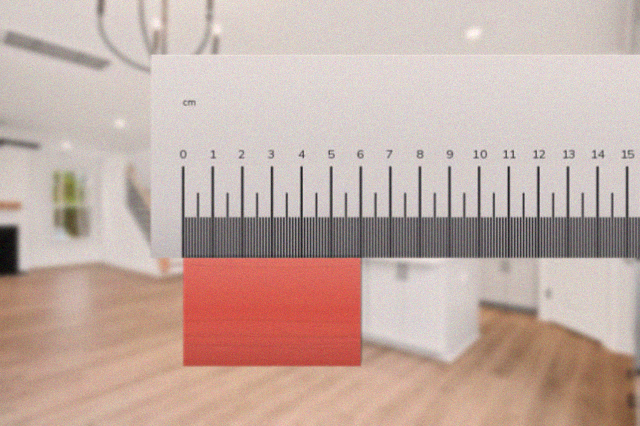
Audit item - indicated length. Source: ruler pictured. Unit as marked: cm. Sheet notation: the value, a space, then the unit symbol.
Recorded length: 6 cm
